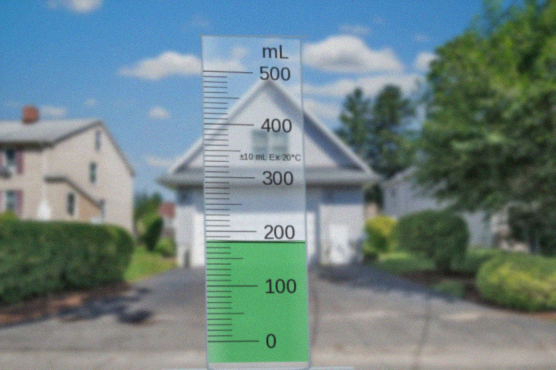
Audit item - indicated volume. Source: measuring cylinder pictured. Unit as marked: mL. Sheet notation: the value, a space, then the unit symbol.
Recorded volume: 180 mL
